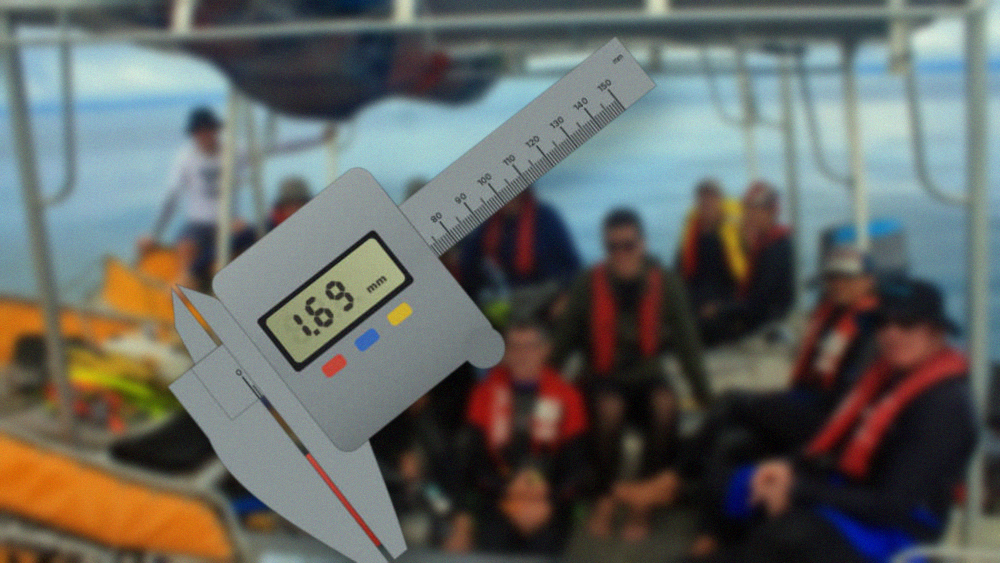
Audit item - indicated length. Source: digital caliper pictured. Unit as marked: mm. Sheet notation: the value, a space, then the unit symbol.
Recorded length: 1.69 mm
